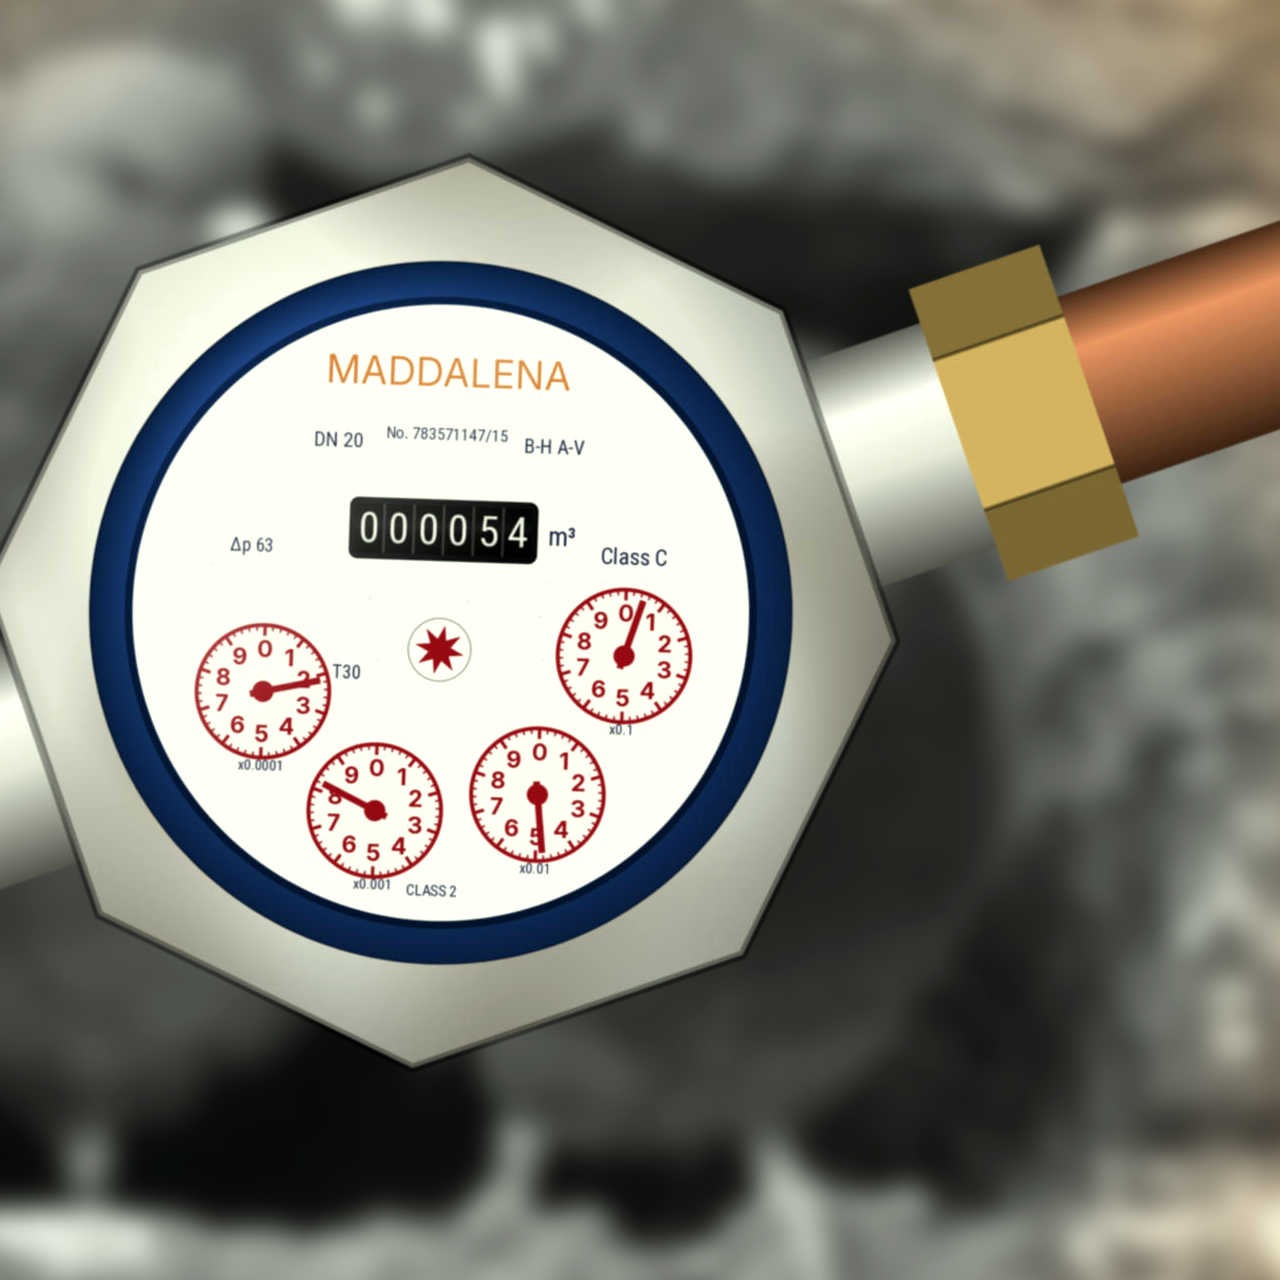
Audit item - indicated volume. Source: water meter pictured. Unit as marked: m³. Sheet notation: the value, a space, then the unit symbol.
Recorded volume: 54.0482 m³
